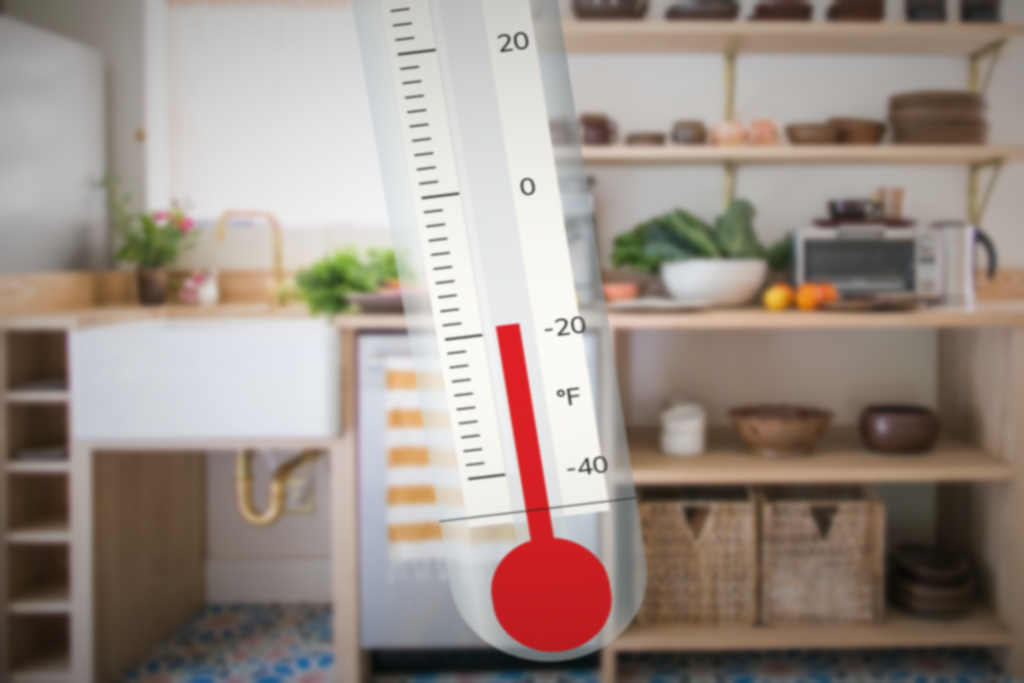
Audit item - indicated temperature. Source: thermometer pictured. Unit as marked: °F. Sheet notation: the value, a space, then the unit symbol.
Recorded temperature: -19 °F
